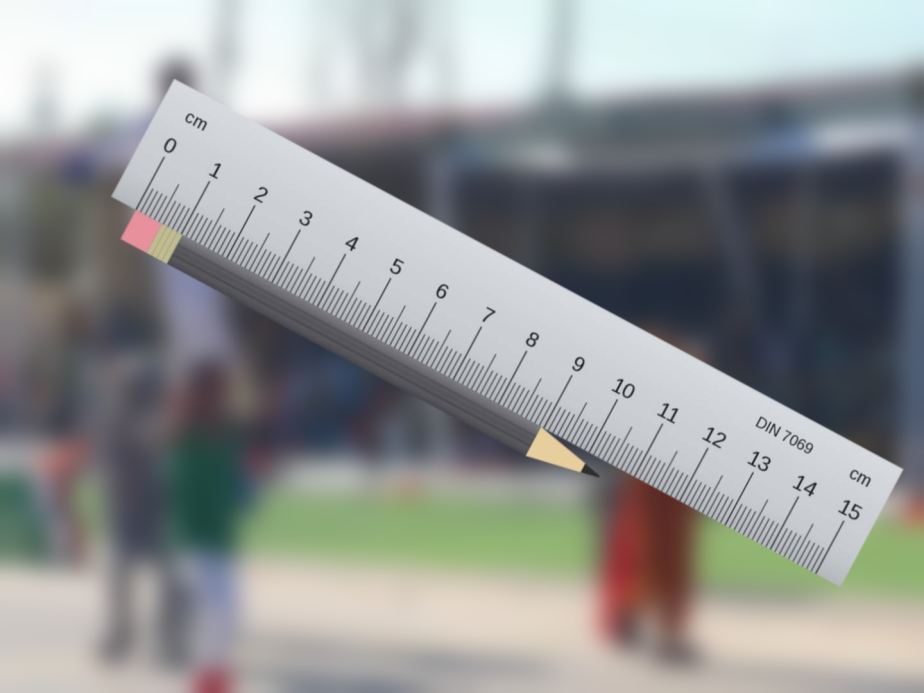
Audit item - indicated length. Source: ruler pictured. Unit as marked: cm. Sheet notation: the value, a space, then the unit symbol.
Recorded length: 10.4 cm
